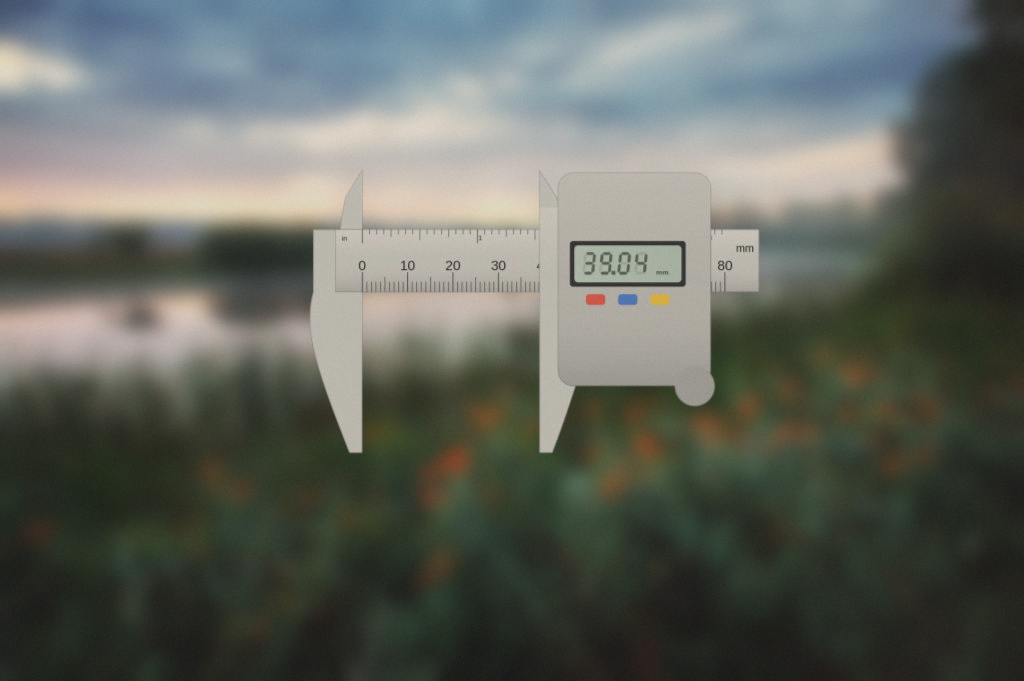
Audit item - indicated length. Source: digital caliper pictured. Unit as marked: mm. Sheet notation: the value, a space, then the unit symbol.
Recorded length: 39.04 mm
